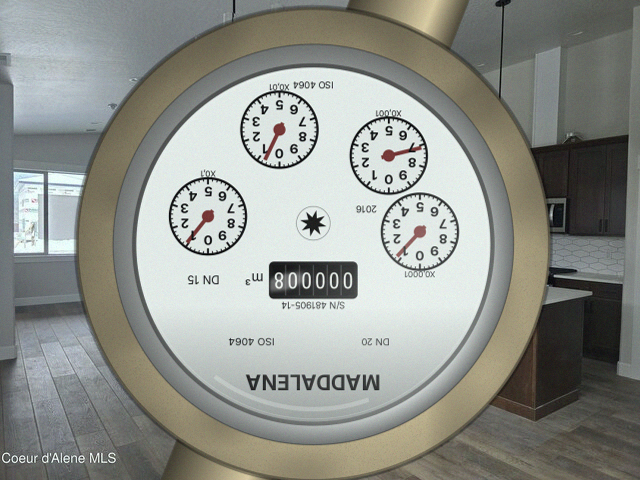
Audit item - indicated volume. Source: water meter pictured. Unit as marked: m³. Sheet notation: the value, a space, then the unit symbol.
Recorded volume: 8.1071 m³
